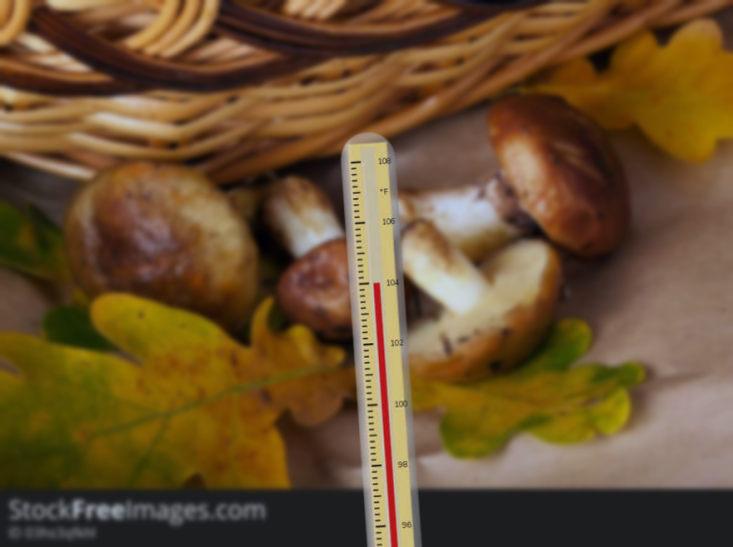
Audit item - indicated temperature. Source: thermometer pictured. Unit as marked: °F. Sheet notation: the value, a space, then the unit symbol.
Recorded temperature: 104 °F
